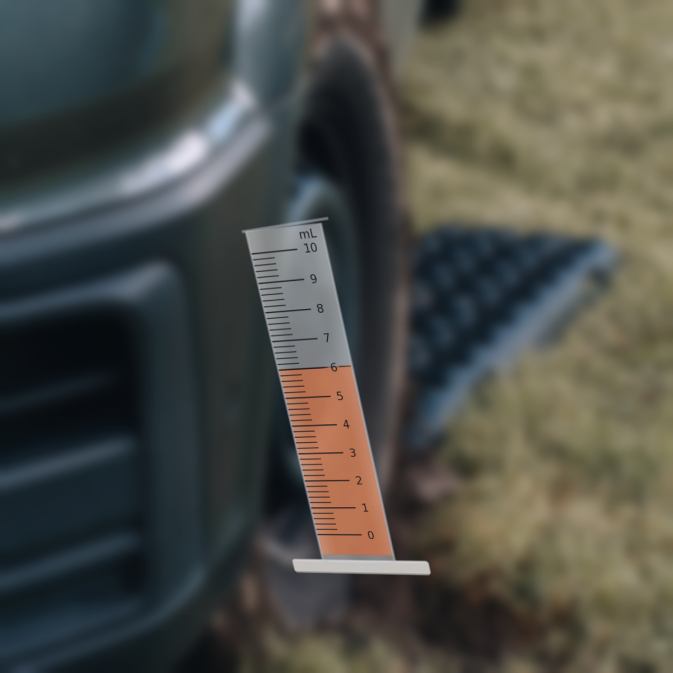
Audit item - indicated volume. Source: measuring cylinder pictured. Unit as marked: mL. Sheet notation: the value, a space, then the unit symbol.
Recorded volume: 6 mL
